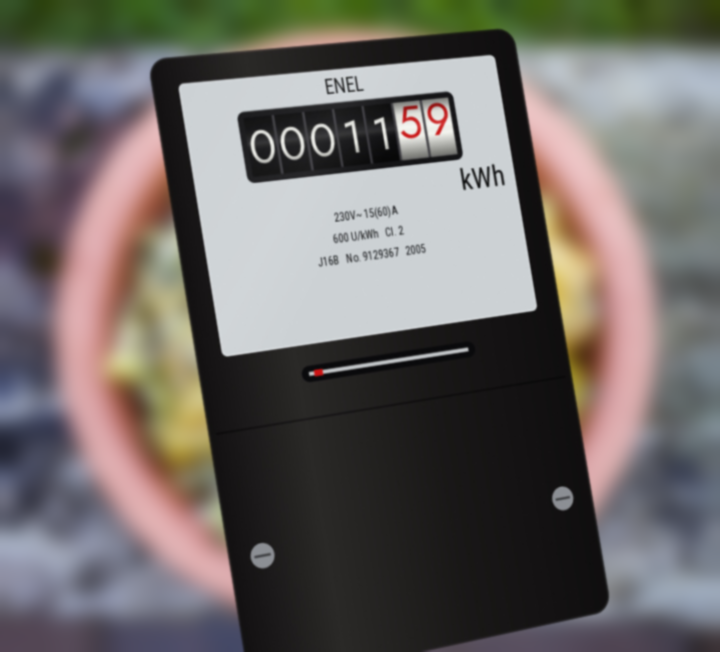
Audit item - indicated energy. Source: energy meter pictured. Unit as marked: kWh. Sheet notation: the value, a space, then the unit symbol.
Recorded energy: 11.59 kWh
